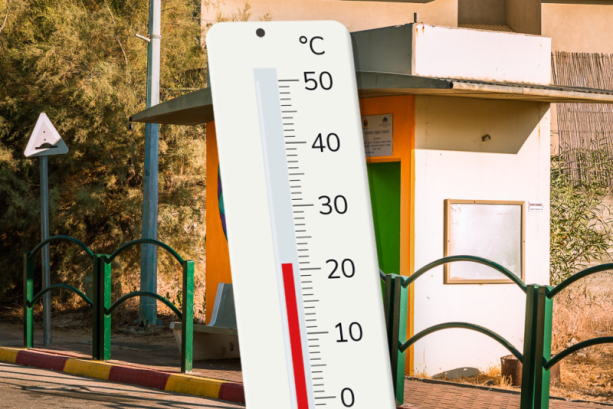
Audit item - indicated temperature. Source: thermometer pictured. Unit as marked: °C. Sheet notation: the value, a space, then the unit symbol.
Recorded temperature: 21 °C
